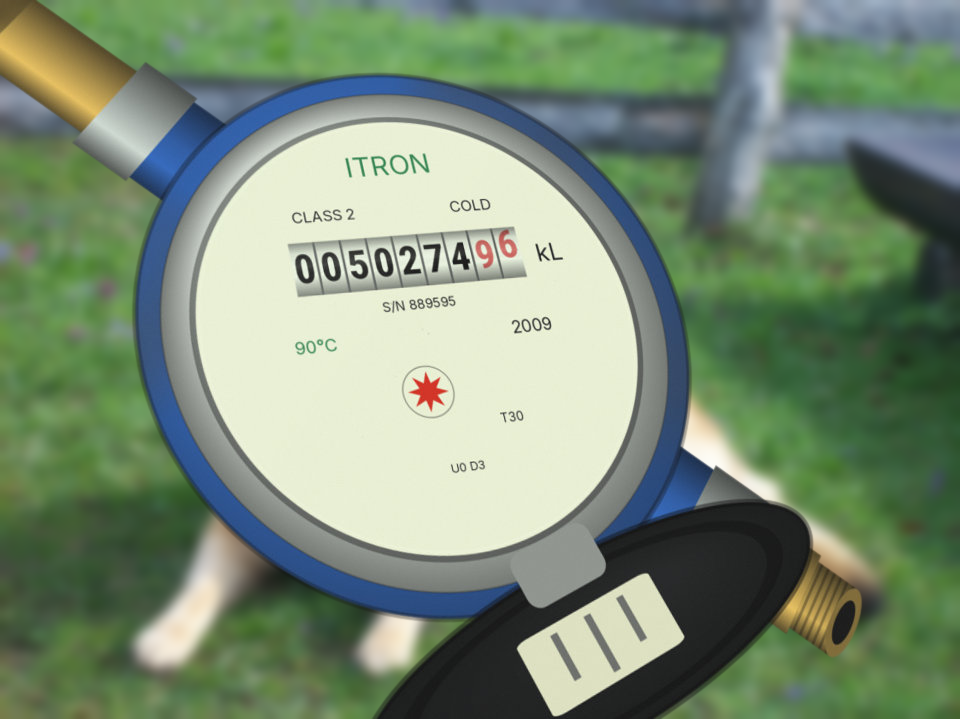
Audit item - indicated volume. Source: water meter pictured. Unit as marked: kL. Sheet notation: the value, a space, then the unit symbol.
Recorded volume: 50274.96 kL
